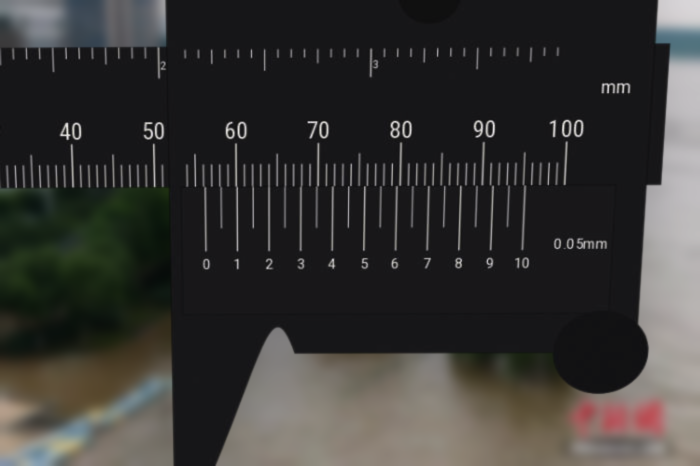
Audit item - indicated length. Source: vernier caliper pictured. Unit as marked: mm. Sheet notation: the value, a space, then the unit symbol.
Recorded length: 56.2 mm
